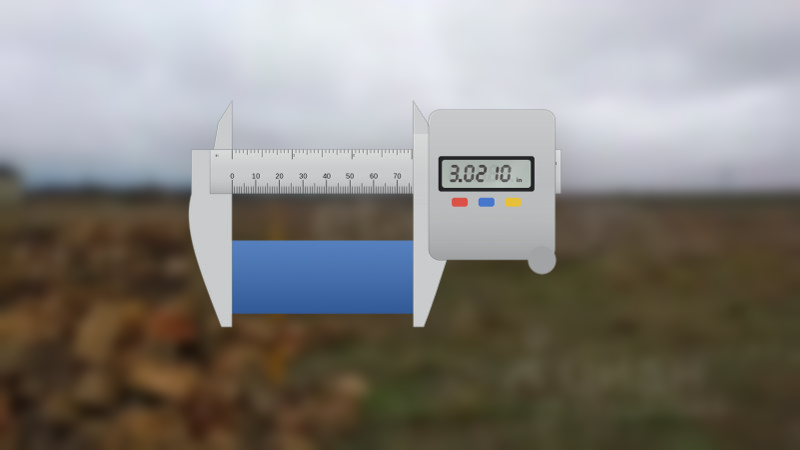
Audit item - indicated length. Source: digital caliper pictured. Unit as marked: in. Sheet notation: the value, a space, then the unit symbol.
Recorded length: 3.0210 in
